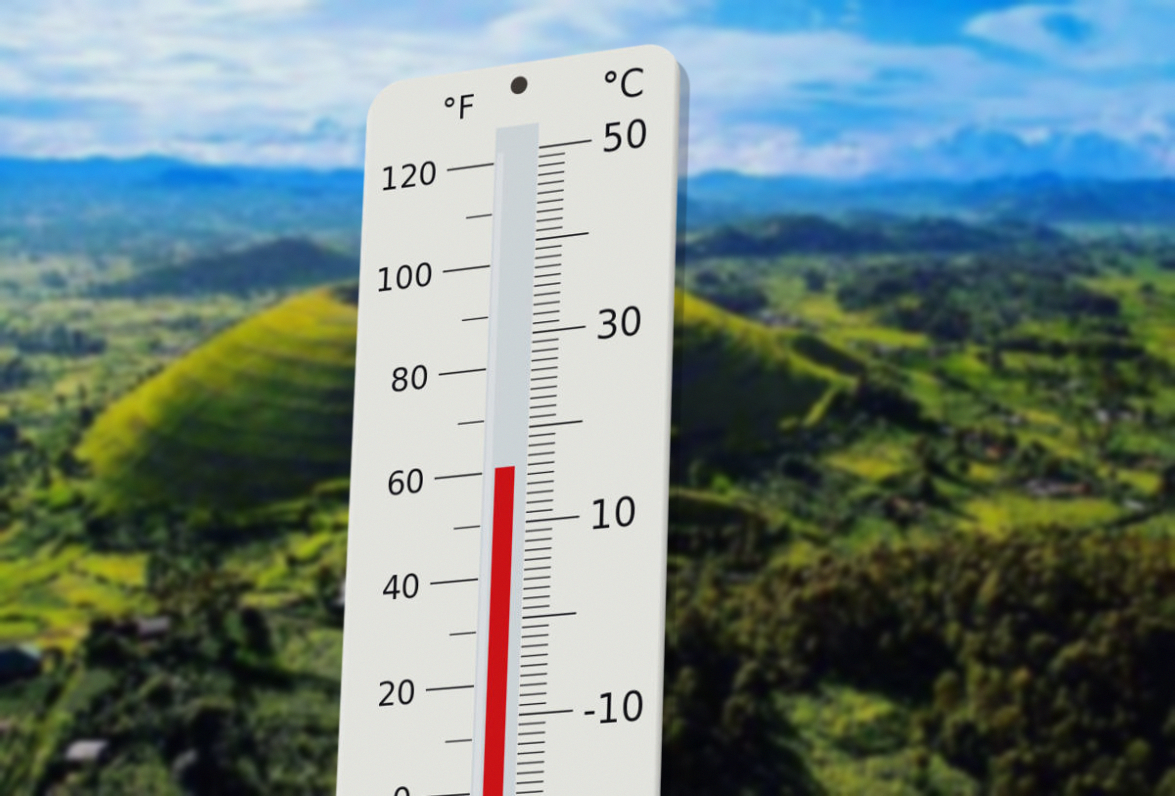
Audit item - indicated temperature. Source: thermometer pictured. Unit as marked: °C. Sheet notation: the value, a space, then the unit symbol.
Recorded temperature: 16 °C
